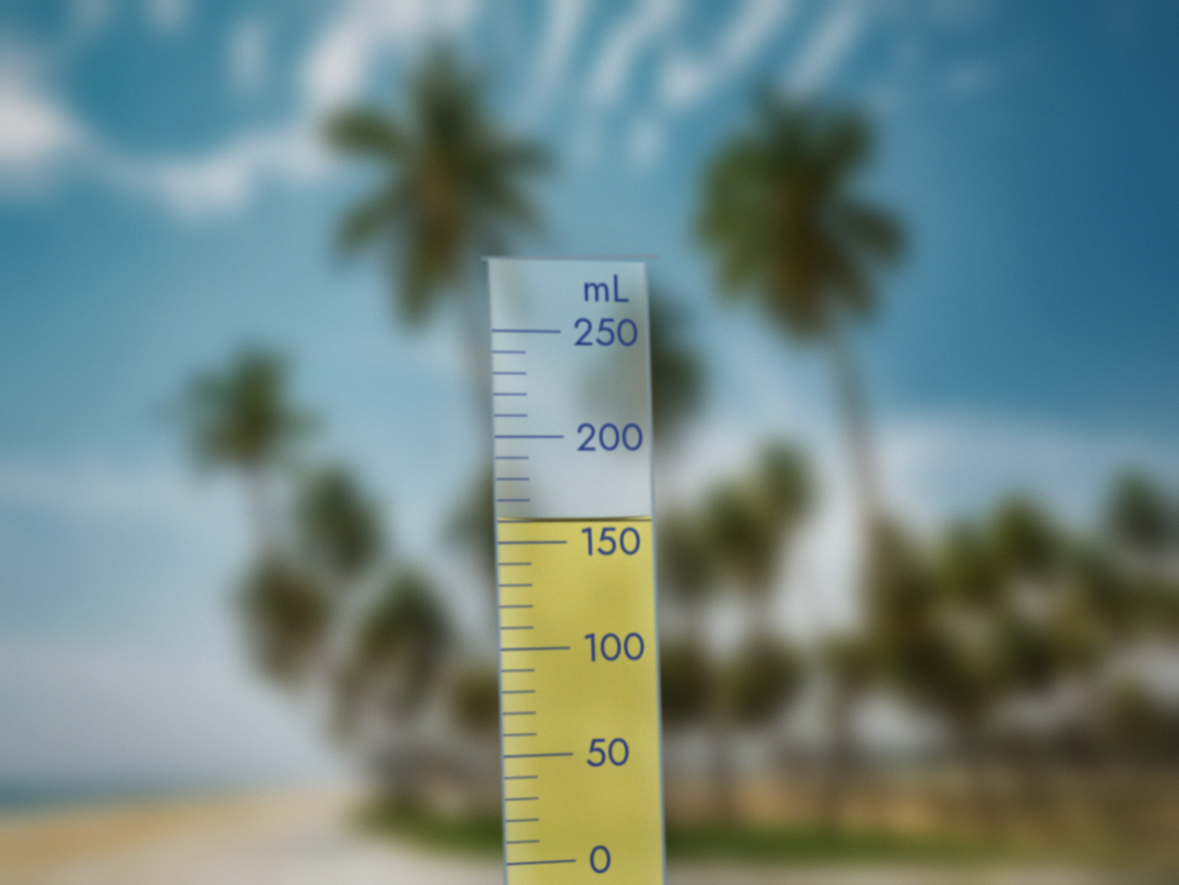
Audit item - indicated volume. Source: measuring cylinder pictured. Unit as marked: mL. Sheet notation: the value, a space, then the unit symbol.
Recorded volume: 160 mL
